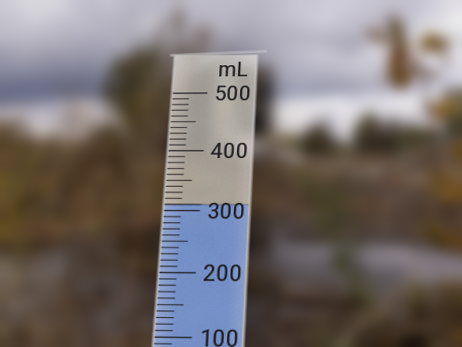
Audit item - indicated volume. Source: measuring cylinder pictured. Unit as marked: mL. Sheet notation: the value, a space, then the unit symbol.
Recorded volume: 310 mL
